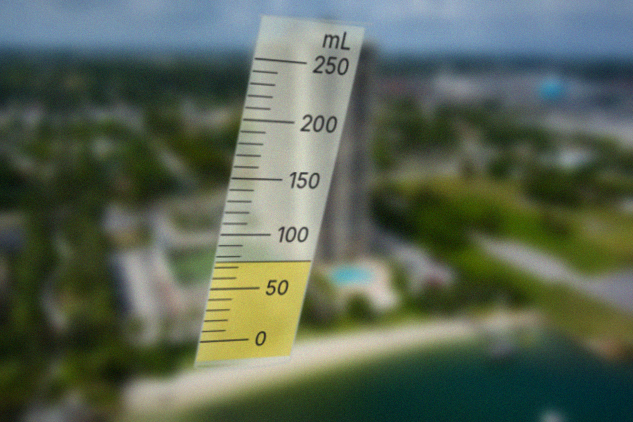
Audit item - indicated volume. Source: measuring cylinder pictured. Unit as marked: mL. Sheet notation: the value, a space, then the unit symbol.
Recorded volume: 75 mL
